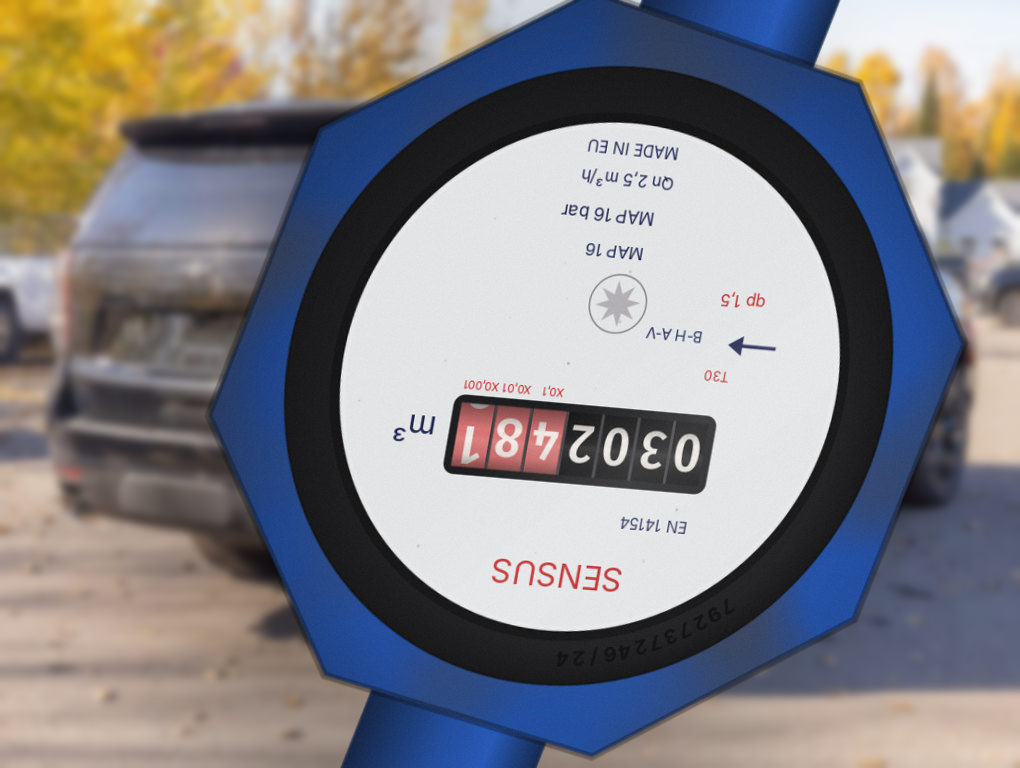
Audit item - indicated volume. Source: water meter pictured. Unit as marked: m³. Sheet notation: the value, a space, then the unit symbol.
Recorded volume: 302.481 m³
